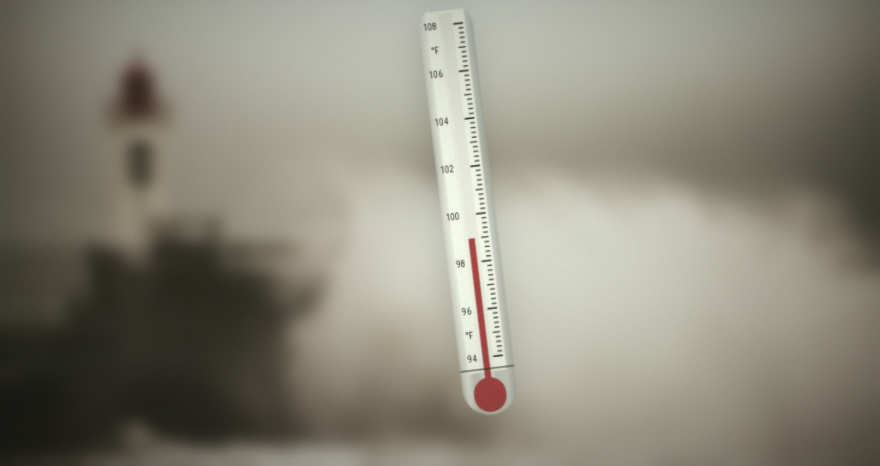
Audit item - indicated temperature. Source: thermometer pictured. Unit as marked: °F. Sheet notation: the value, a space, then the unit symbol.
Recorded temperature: 99 °F
